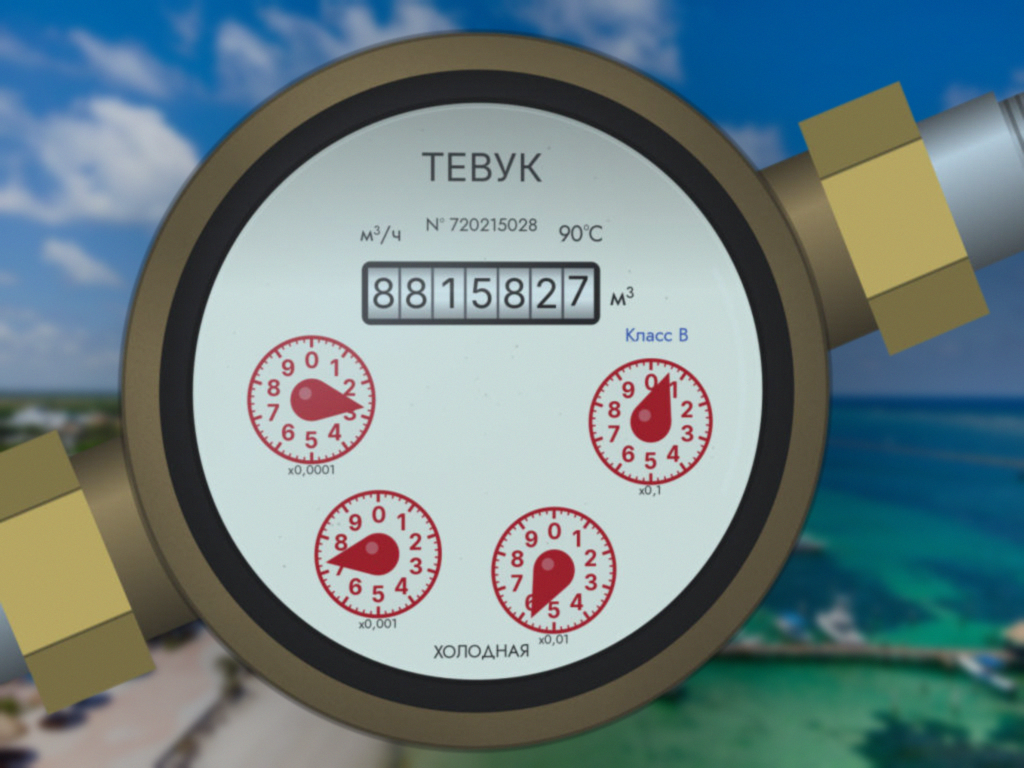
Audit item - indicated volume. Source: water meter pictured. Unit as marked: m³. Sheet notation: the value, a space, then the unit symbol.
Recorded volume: 8815827.0572 m³
